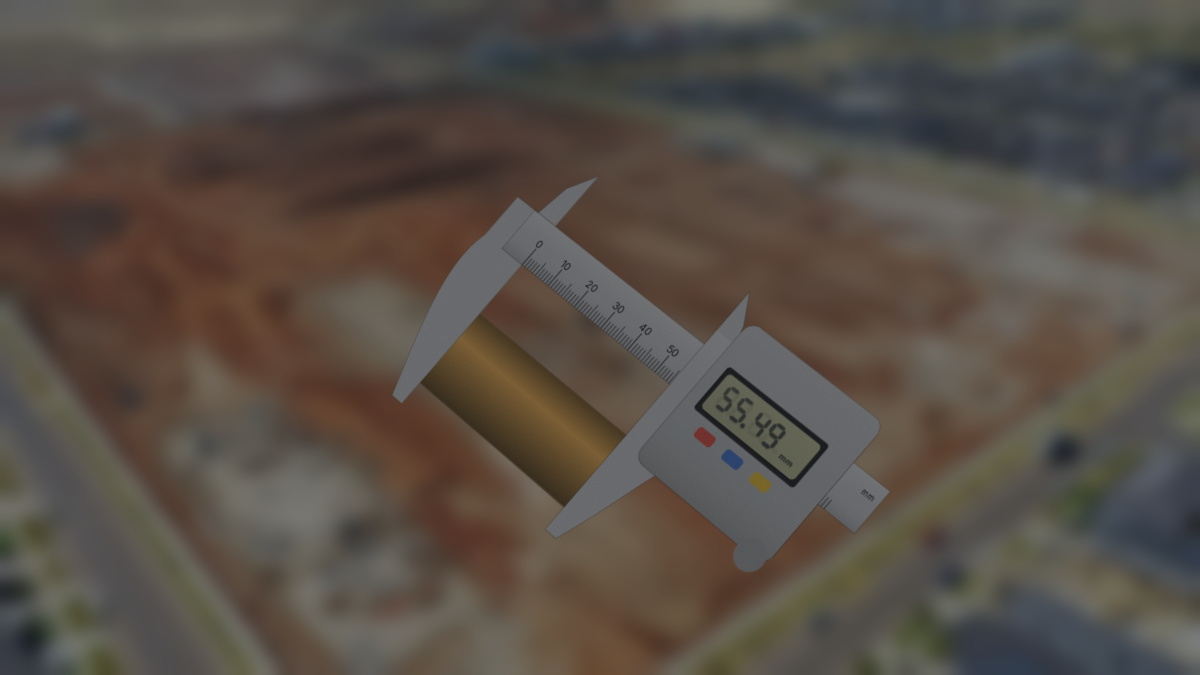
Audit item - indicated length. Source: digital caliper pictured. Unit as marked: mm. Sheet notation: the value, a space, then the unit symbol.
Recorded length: 55.49 mm
